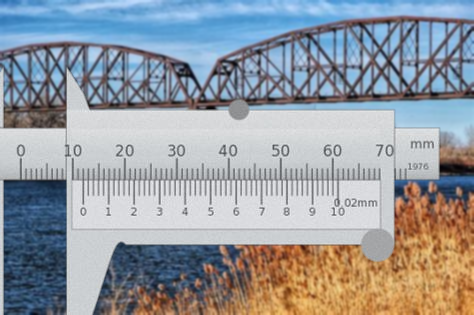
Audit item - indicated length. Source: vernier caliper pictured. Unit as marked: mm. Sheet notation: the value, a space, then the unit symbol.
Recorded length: 12.0 mm
